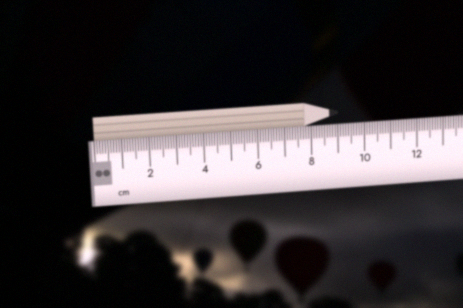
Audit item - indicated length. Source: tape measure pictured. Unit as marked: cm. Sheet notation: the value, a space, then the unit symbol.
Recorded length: 9 cm
